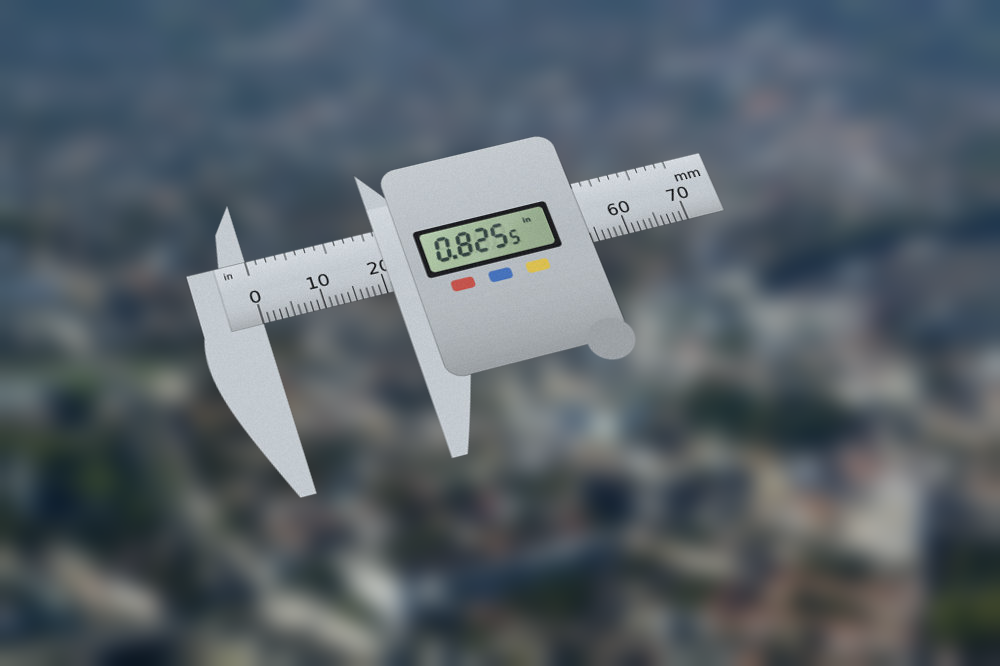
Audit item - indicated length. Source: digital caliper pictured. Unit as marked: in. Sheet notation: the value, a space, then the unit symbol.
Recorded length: 0.8255 in
